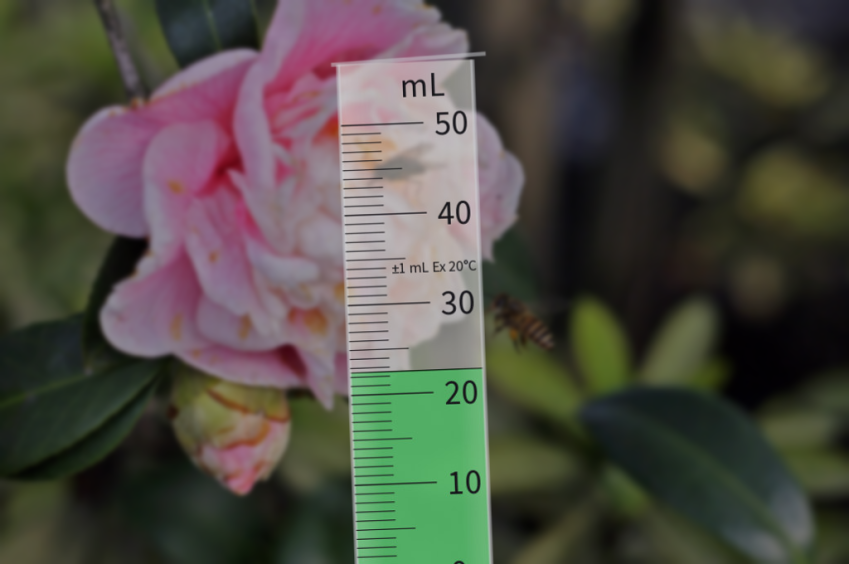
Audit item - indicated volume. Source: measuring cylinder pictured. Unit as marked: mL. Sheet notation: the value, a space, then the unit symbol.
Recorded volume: 22.5 mL
